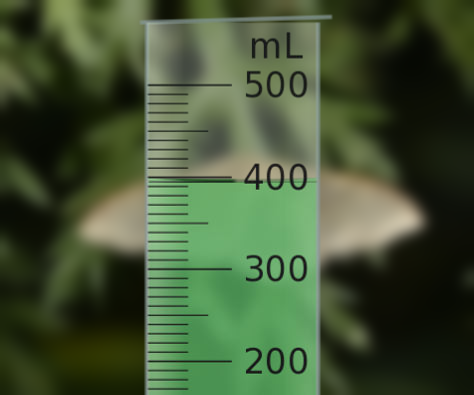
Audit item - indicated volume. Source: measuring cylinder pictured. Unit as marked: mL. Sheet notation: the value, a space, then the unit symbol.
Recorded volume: 395 mL
